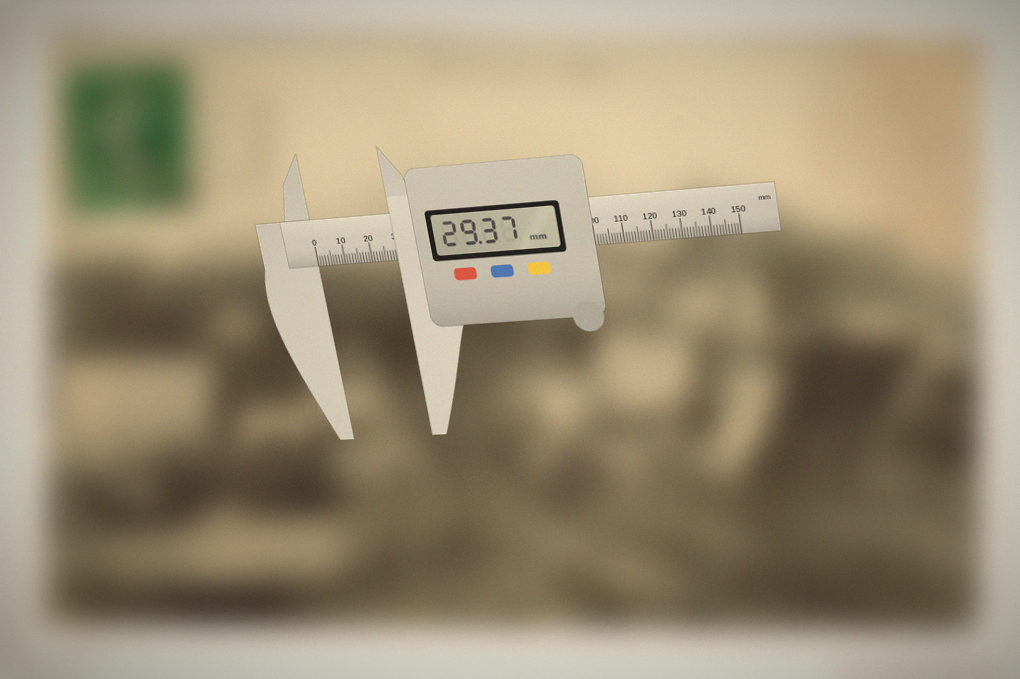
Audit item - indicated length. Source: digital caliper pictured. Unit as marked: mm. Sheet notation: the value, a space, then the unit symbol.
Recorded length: 29.37 mm
